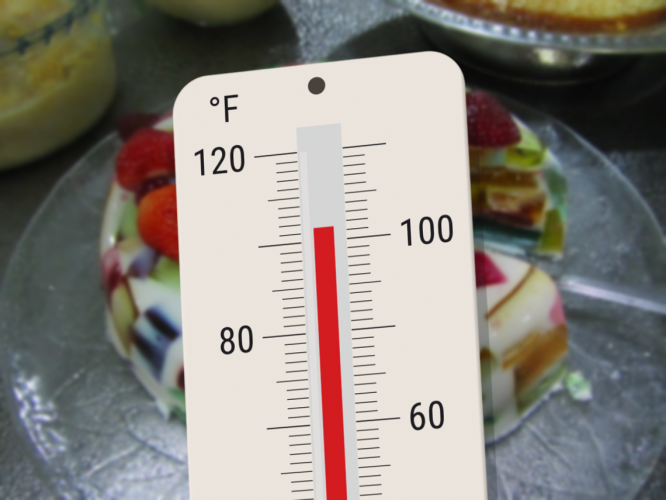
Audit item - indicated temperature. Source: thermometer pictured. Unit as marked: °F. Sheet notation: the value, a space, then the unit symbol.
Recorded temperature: 103 °F
